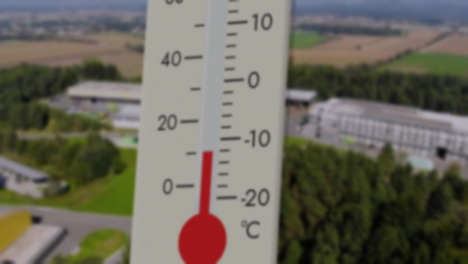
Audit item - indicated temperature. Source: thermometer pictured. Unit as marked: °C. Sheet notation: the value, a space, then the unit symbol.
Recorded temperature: -12 °C
